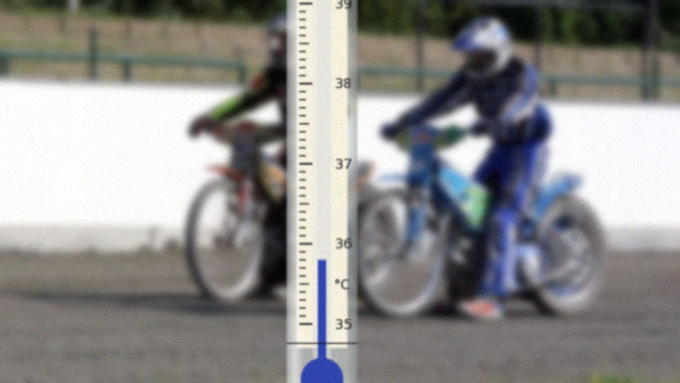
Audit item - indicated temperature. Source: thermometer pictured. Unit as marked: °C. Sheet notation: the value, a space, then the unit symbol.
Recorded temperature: 35.8 °C
